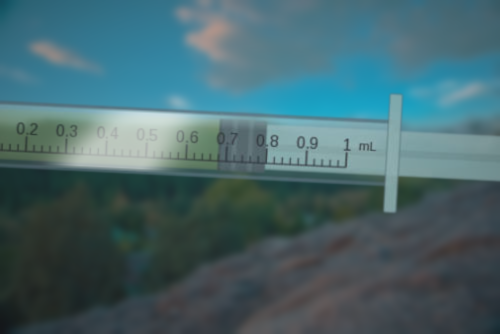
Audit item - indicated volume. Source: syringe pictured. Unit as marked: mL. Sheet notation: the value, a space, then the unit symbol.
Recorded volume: 0.68 mL
